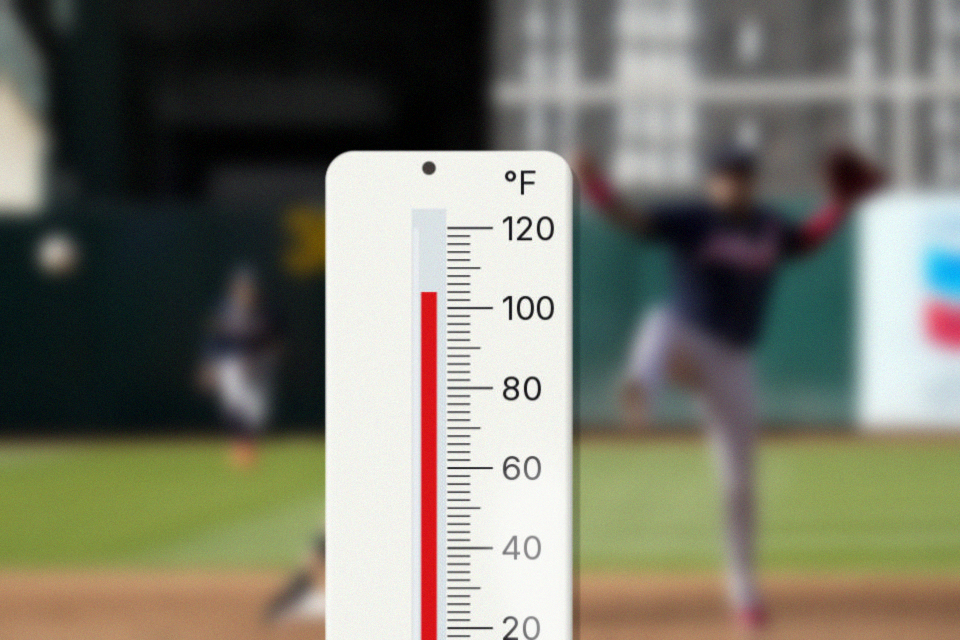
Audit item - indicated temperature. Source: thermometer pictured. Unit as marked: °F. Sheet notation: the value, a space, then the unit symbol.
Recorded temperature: 104 °F
